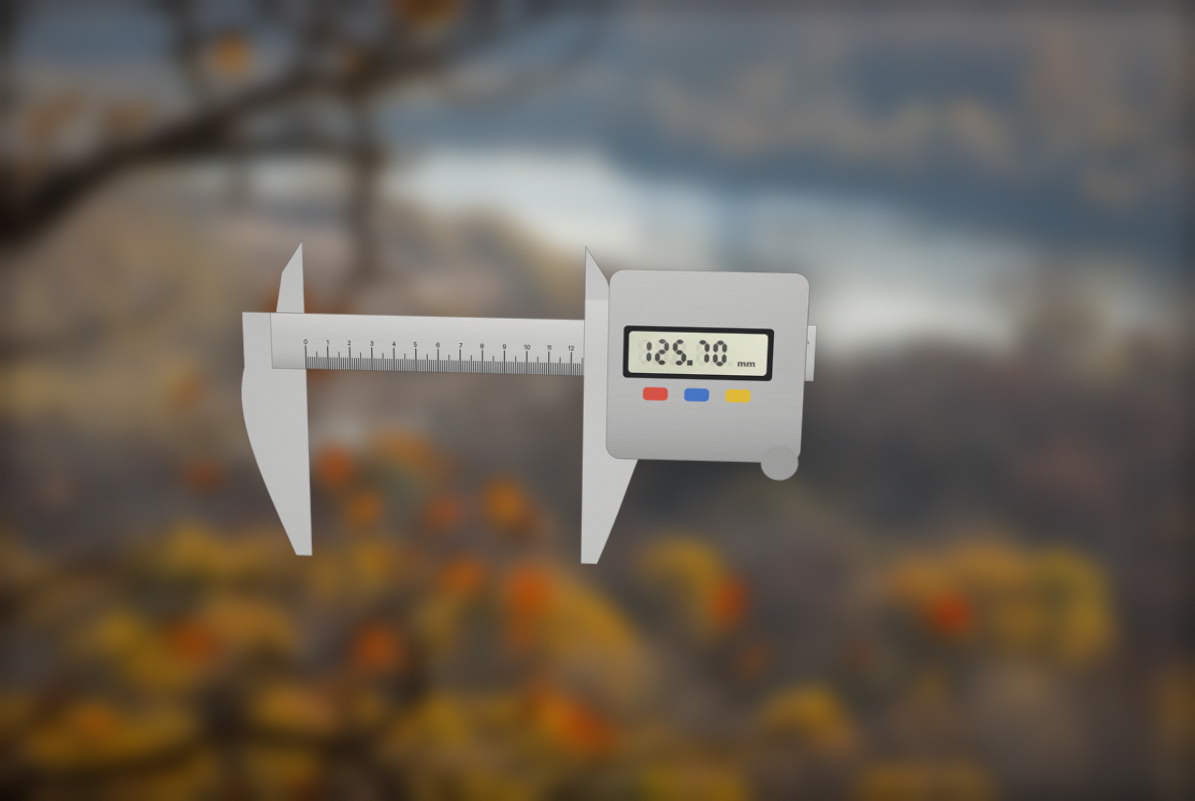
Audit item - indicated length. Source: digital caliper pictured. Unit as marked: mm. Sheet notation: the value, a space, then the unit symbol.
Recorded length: 125.70 mm
